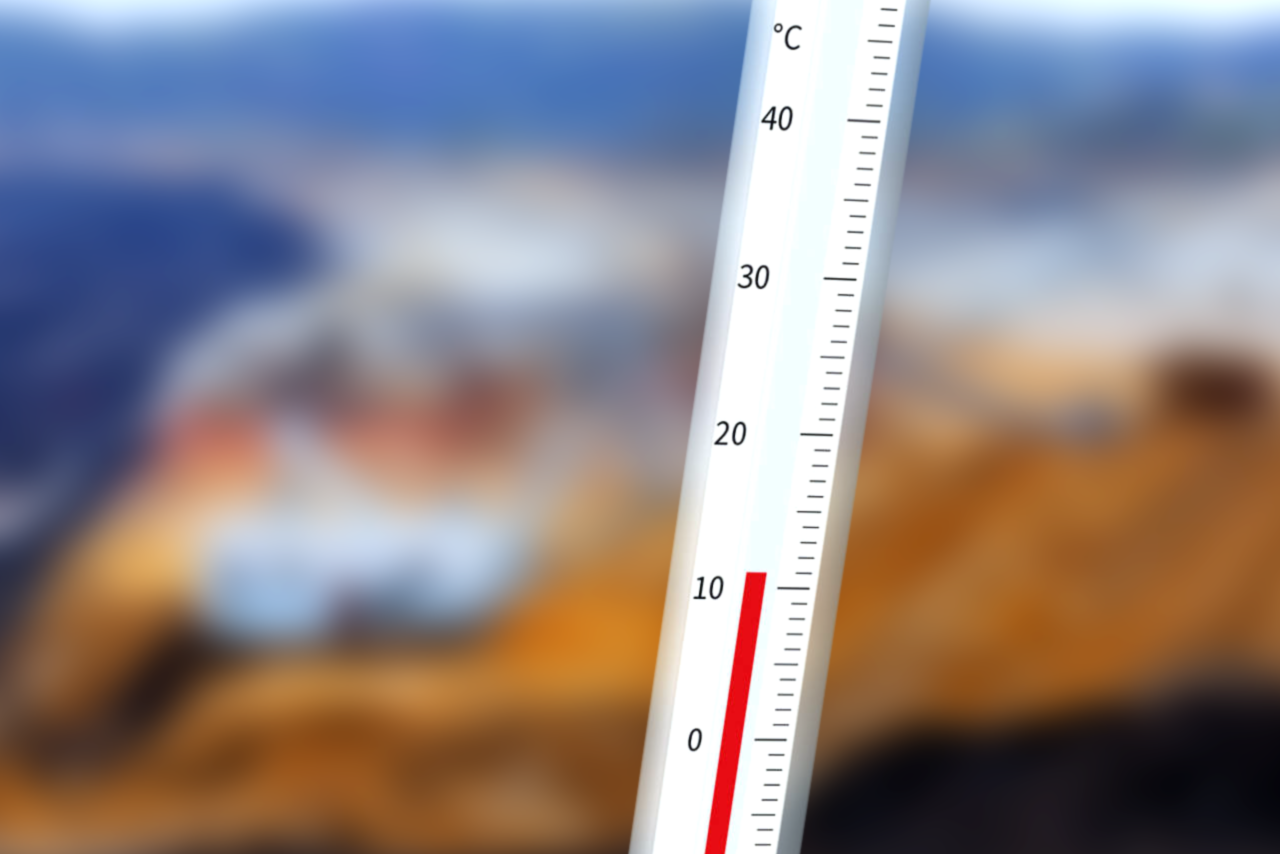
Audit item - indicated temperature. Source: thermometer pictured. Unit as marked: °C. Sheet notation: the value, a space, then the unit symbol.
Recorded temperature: 11 °C
